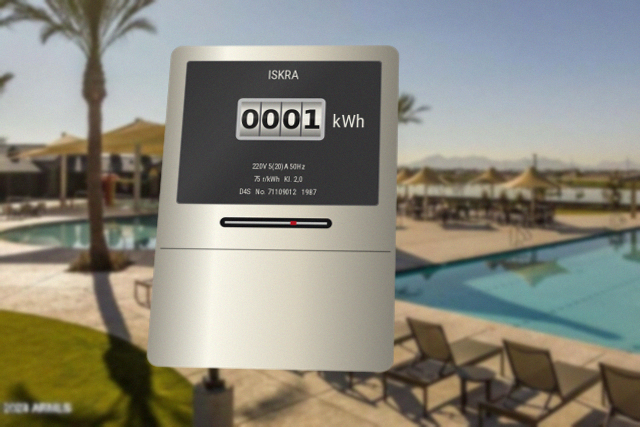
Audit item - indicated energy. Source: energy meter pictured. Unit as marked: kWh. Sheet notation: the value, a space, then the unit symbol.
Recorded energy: 1 kWh
